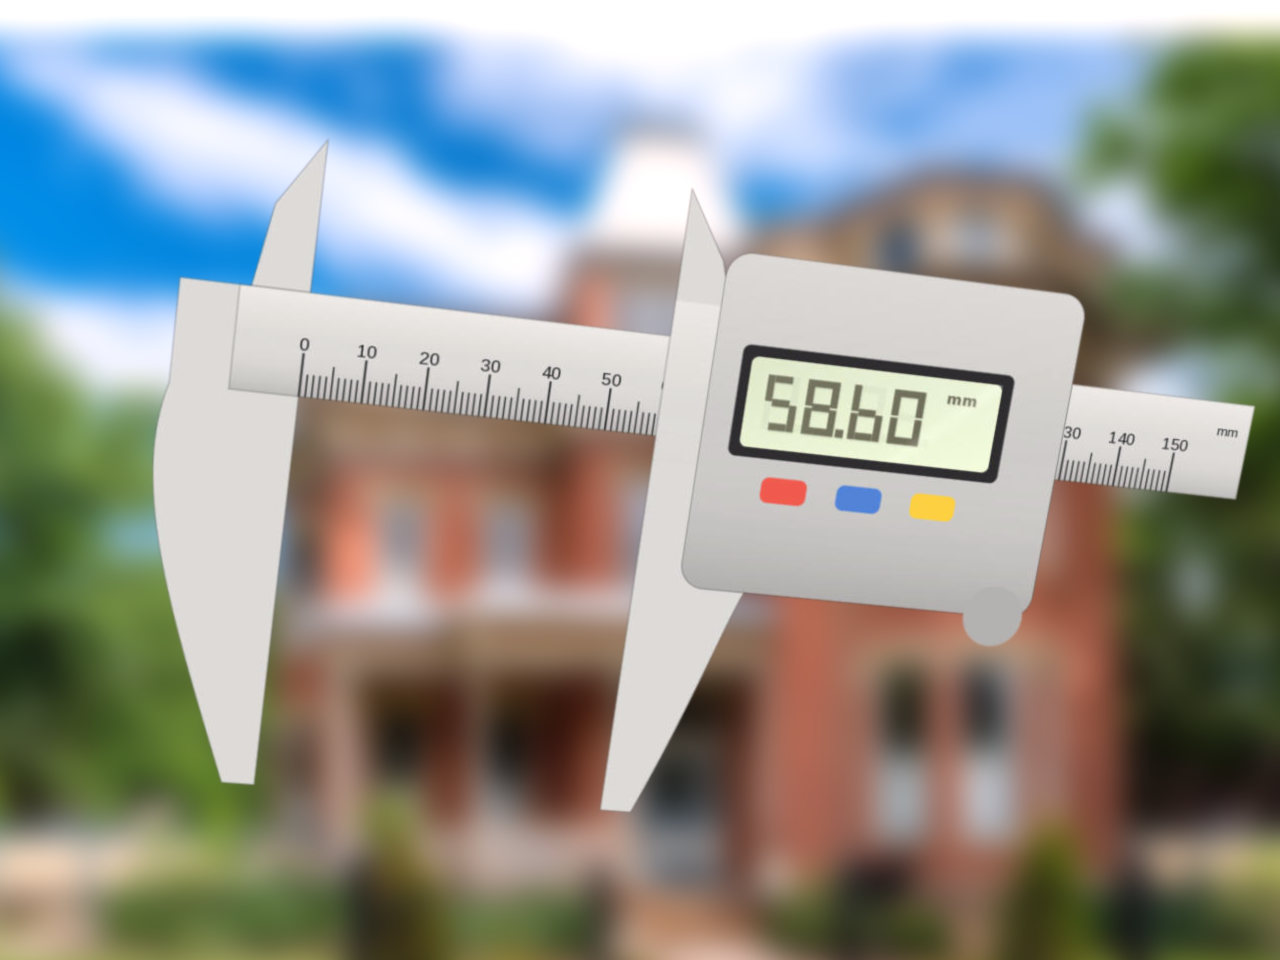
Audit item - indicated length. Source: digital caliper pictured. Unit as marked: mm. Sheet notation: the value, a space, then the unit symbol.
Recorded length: 58.60 mm
